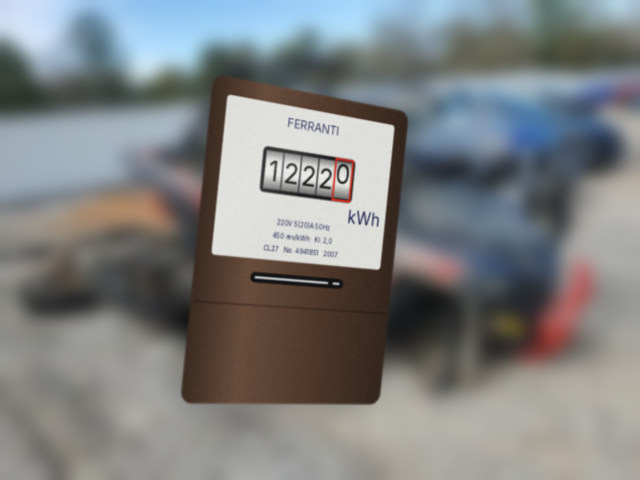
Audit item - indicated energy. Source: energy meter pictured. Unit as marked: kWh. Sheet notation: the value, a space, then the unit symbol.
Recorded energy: 1222.0 kWh
